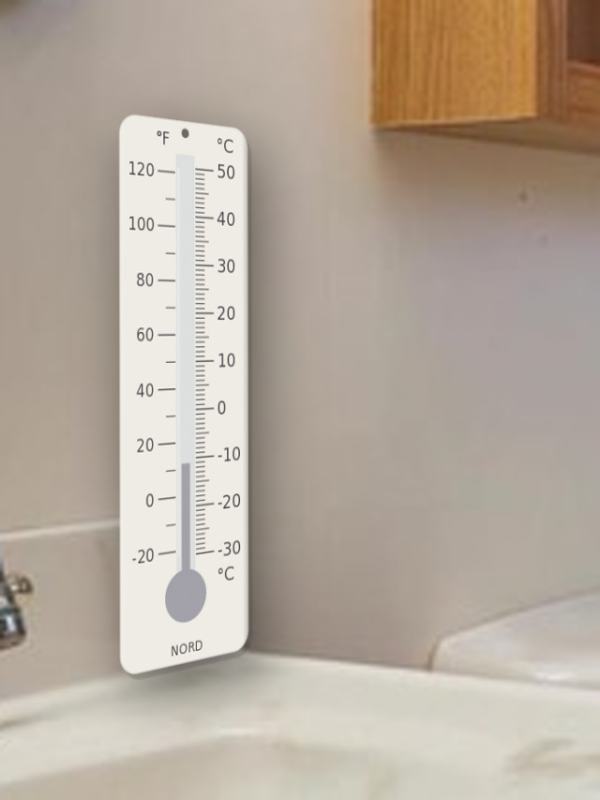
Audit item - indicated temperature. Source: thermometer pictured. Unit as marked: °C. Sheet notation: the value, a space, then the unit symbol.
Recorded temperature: -11 °C
